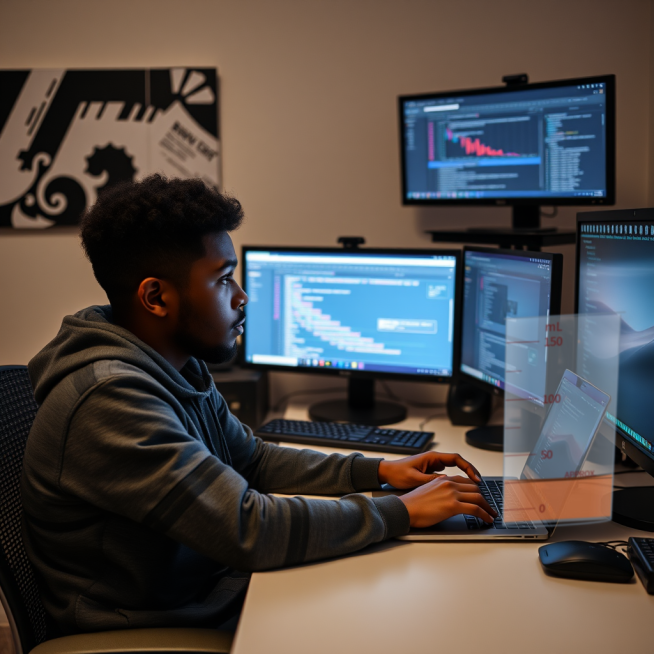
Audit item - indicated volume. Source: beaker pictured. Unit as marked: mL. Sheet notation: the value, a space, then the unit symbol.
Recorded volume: 25 mL
